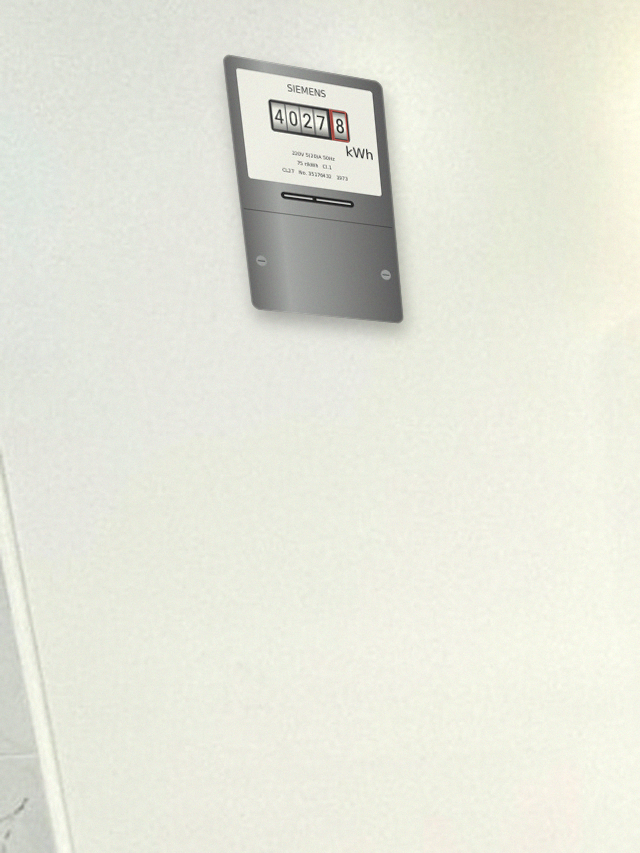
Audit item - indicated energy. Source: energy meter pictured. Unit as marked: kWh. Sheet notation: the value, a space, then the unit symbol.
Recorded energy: 4027.8 kWh
